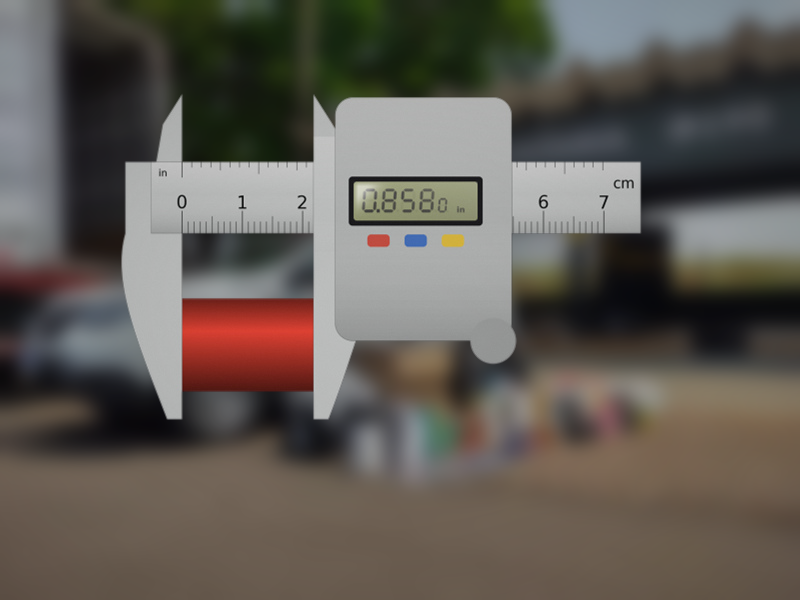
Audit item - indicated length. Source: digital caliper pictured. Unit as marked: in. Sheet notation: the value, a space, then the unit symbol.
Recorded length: 0.8580 in
